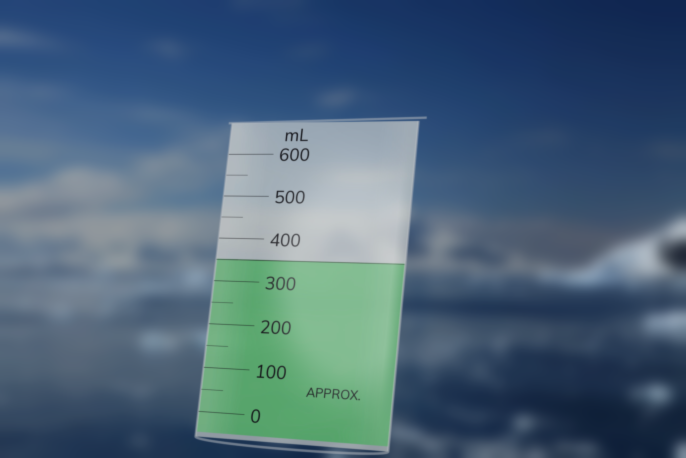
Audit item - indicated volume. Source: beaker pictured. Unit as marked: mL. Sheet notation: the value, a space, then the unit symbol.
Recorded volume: 350 mL
